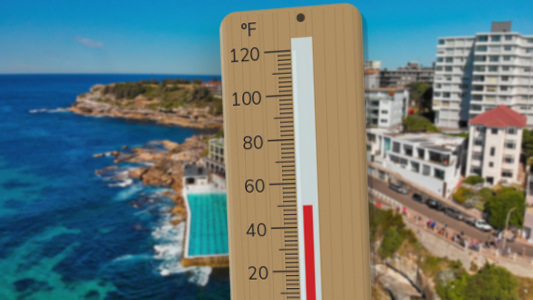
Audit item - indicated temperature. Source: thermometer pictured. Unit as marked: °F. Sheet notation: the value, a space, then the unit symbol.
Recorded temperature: 50 °F
